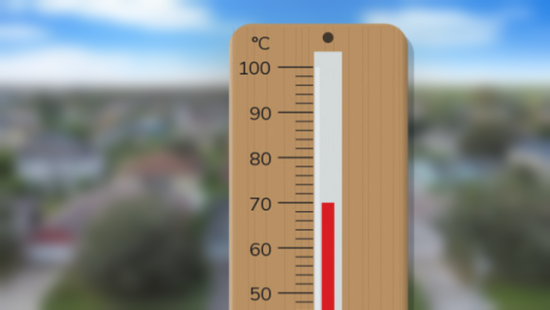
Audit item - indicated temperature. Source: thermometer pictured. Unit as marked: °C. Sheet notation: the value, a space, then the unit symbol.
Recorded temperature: 70 °C
